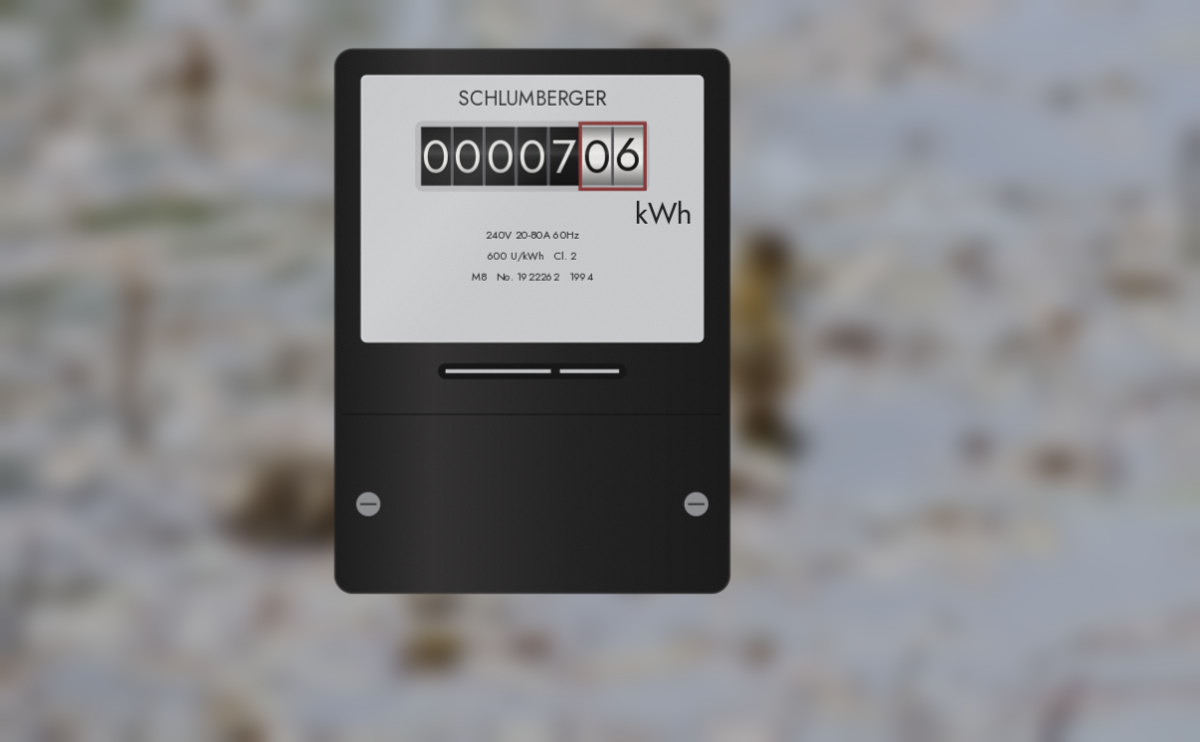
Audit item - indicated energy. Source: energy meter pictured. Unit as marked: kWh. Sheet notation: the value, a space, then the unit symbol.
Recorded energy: 7.06 kWh
